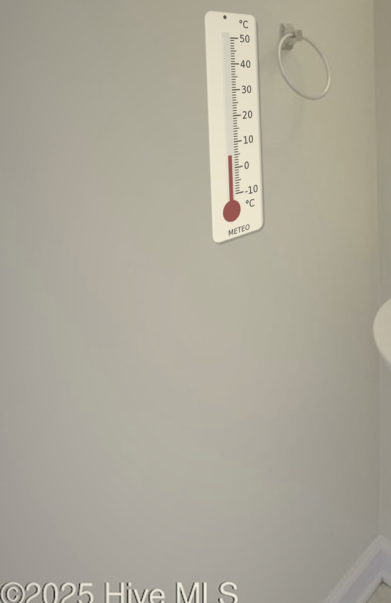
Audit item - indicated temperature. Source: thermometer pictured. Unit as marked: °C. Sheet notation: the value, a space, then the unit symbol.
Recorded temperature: 5 °C
